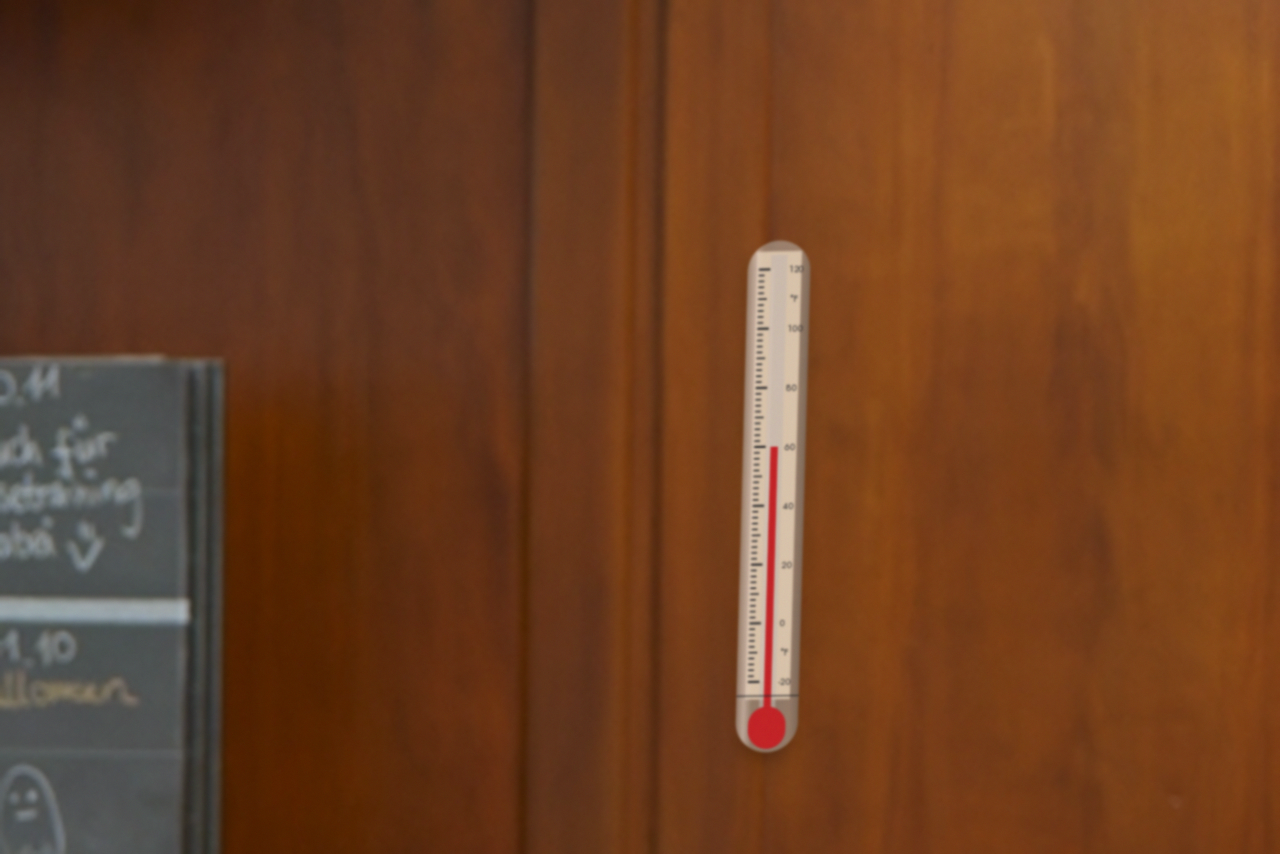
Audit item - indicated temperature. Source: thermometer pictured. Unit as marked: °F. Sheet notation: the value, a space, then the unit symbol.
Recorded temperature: 60 °F
